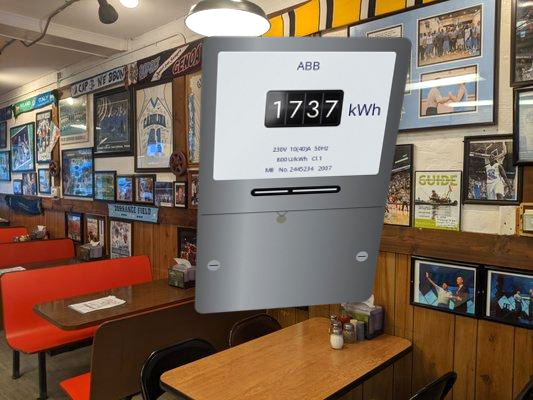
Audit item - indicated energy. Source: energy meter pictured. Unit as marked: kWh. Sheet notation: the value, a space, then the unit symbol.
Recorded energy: 1737 kWh
